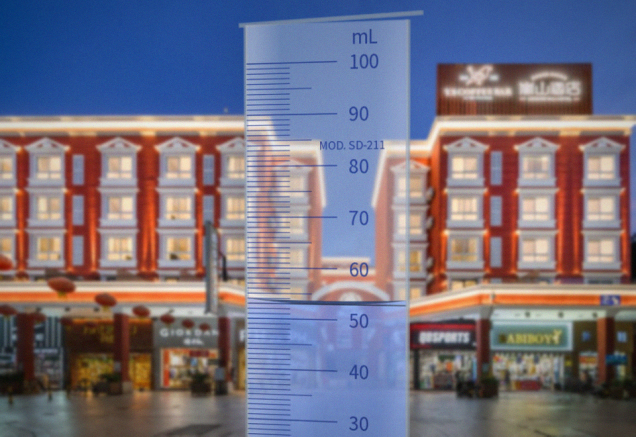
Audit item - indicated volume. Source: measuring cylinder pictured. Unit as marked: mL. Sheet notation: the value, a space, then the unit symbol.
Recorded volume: 53 mL
